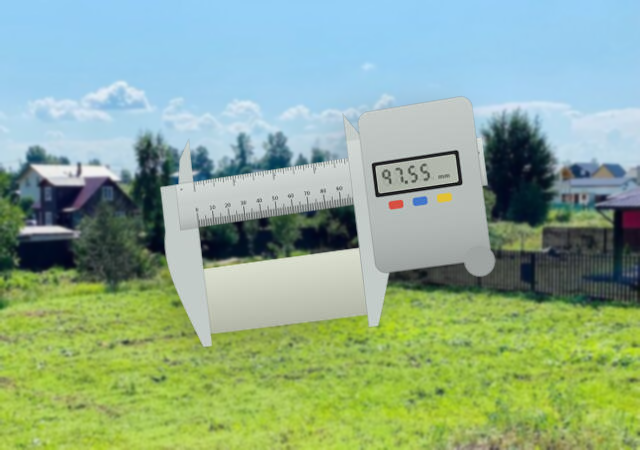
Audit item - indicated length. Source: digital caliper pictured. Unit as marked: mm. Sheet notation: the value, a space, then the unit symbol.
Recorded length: 97.55 mm
